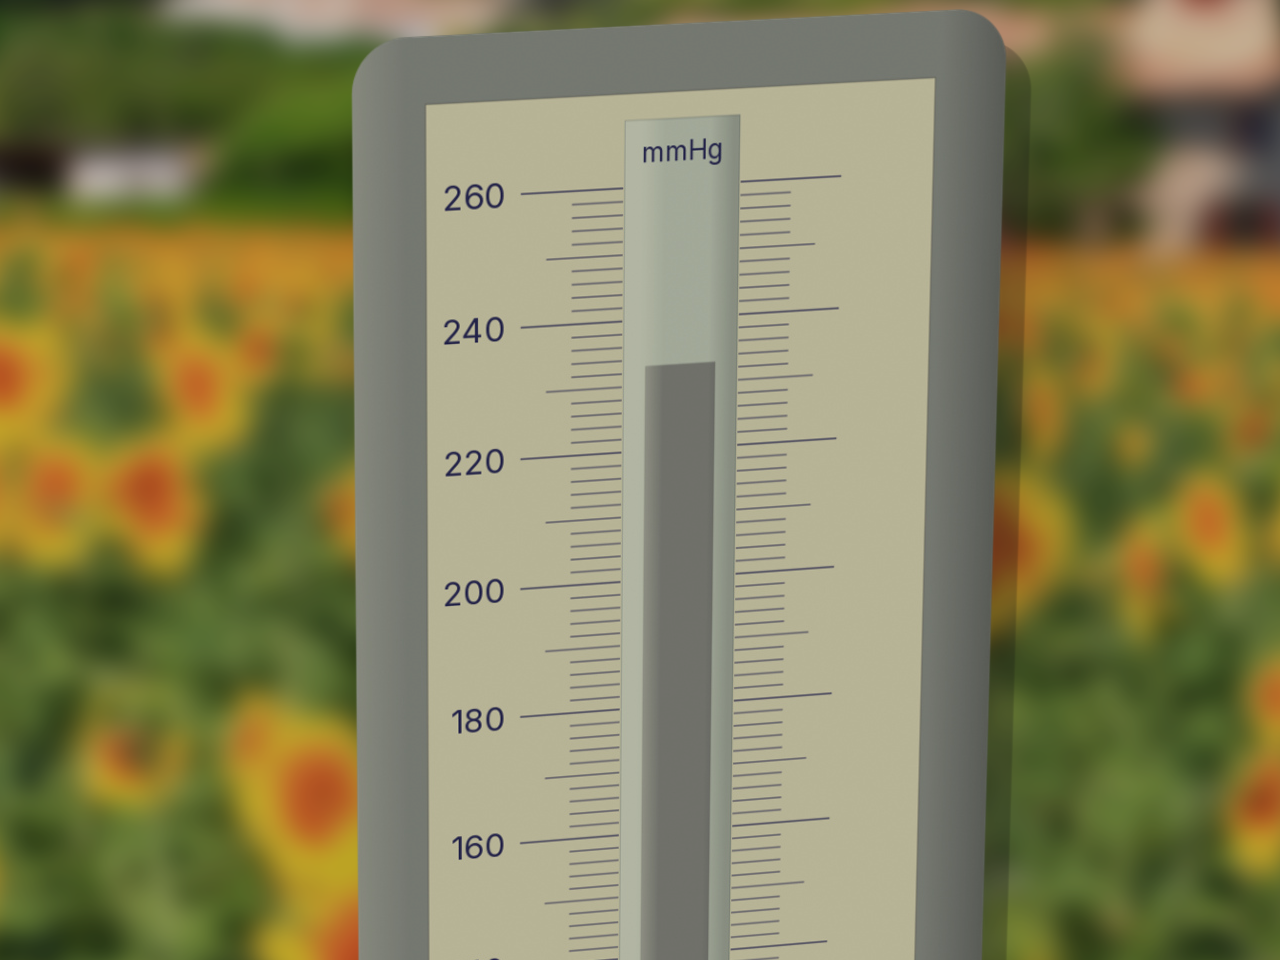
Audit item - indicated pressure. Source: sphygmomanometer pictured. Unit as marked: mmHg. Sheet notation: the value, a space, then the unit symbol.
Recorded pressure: 233 mmHg
